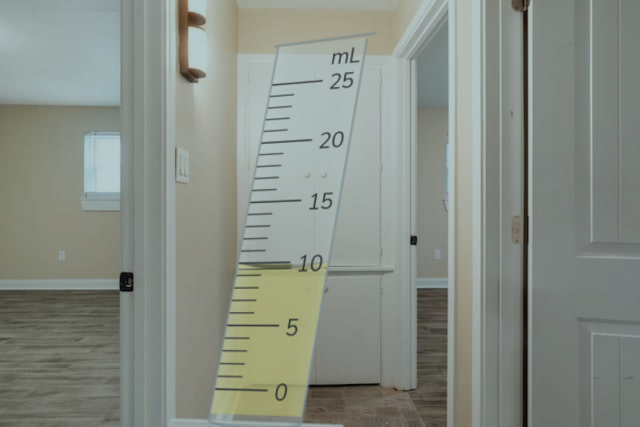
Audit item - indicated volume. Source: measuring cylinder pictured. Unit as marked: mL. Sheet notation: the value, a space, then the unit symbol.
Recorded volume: 9.5 mL
